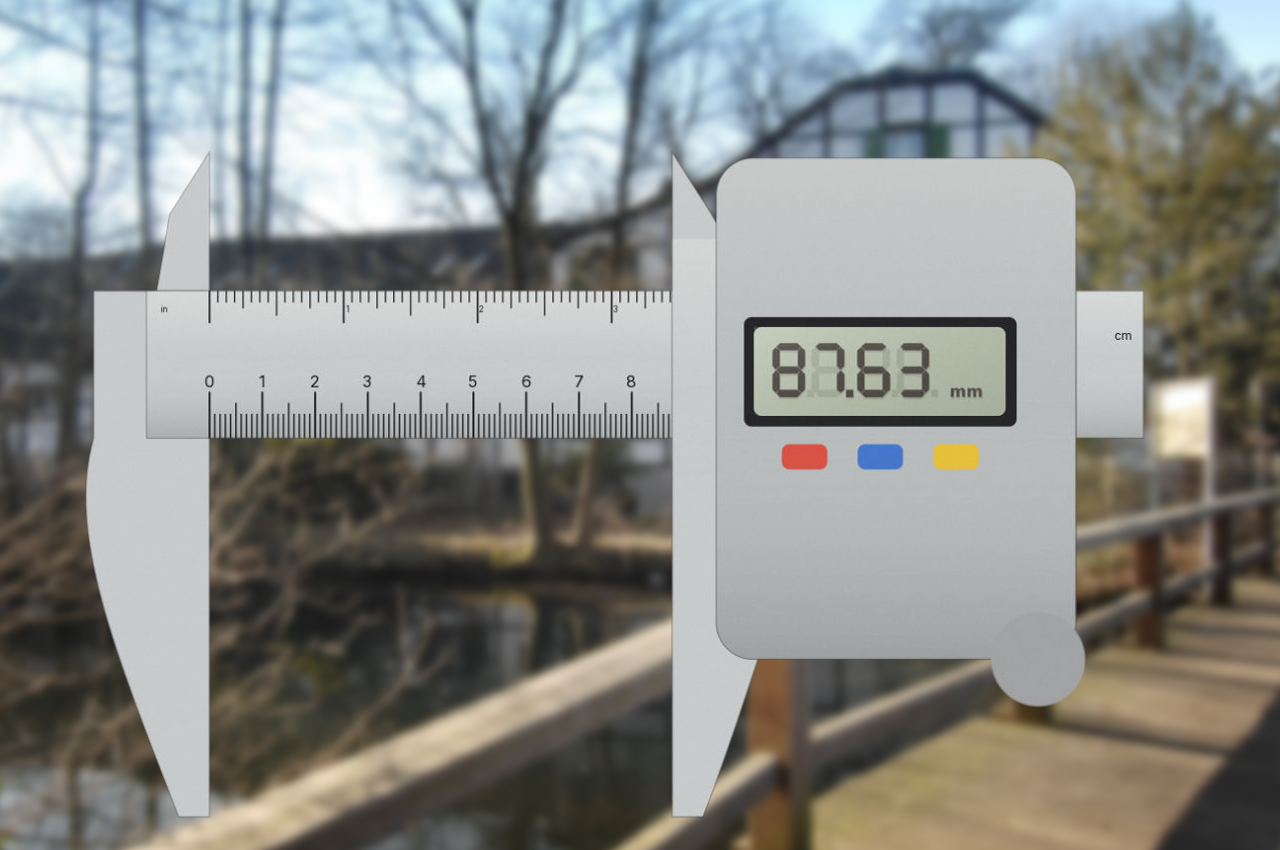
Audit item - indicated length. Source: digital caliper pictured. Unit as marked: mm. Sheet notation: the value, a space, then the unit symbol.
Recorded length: 87.63 mm
